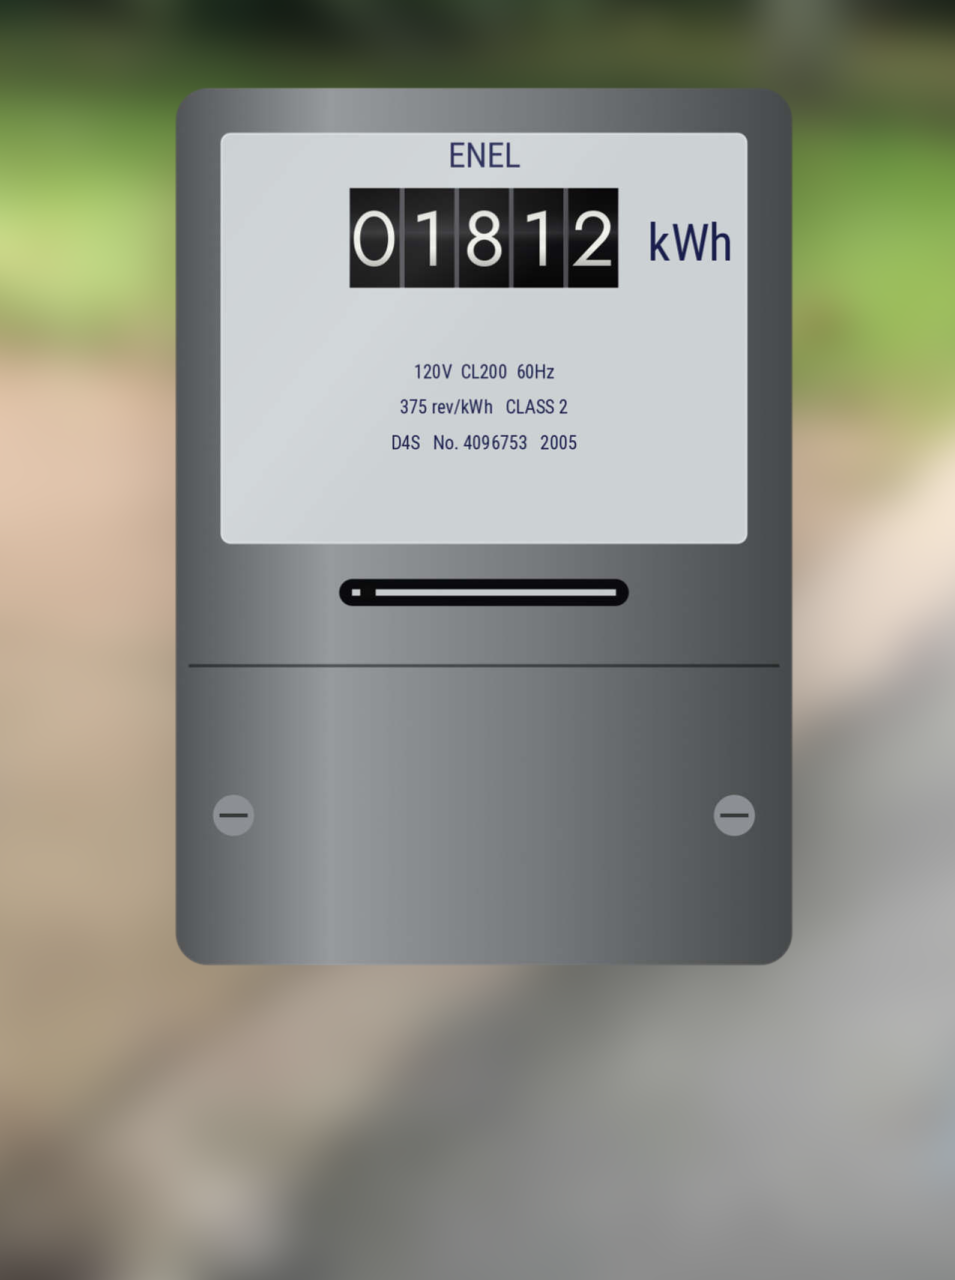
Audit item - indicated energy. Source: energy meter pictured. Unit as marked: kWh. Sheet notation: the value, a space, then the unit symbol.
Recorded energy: 1812 kWh
